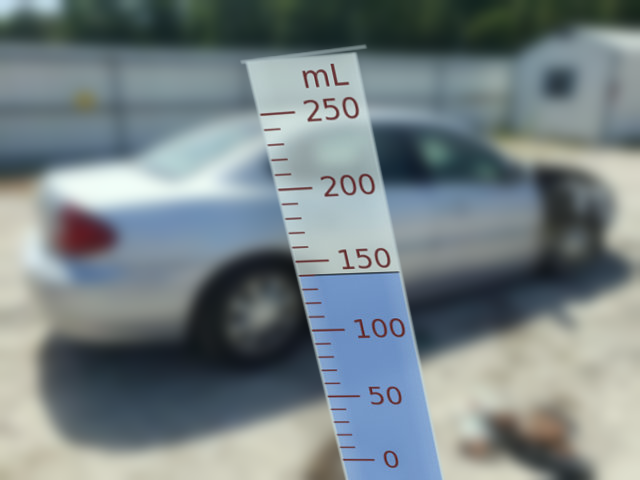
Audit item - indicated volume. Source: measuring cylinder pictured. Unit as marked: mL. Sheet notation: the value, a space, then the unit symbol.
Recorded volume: 140 mL
